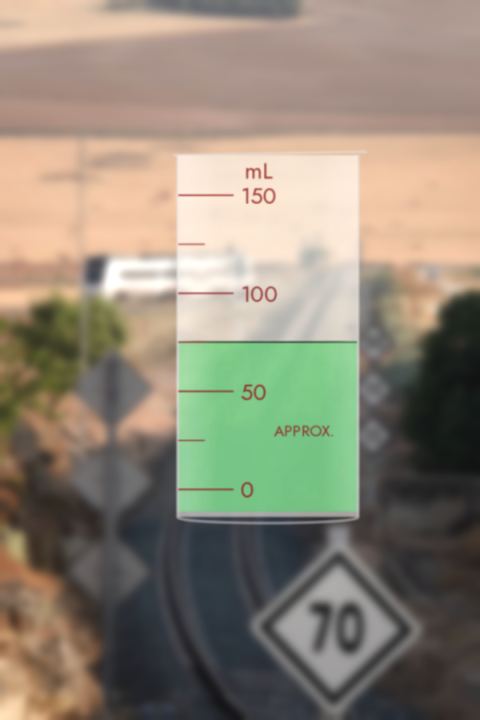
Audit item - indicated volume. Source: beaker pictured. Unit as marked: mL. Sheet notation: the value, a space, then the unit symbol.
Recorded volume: 75 mL
